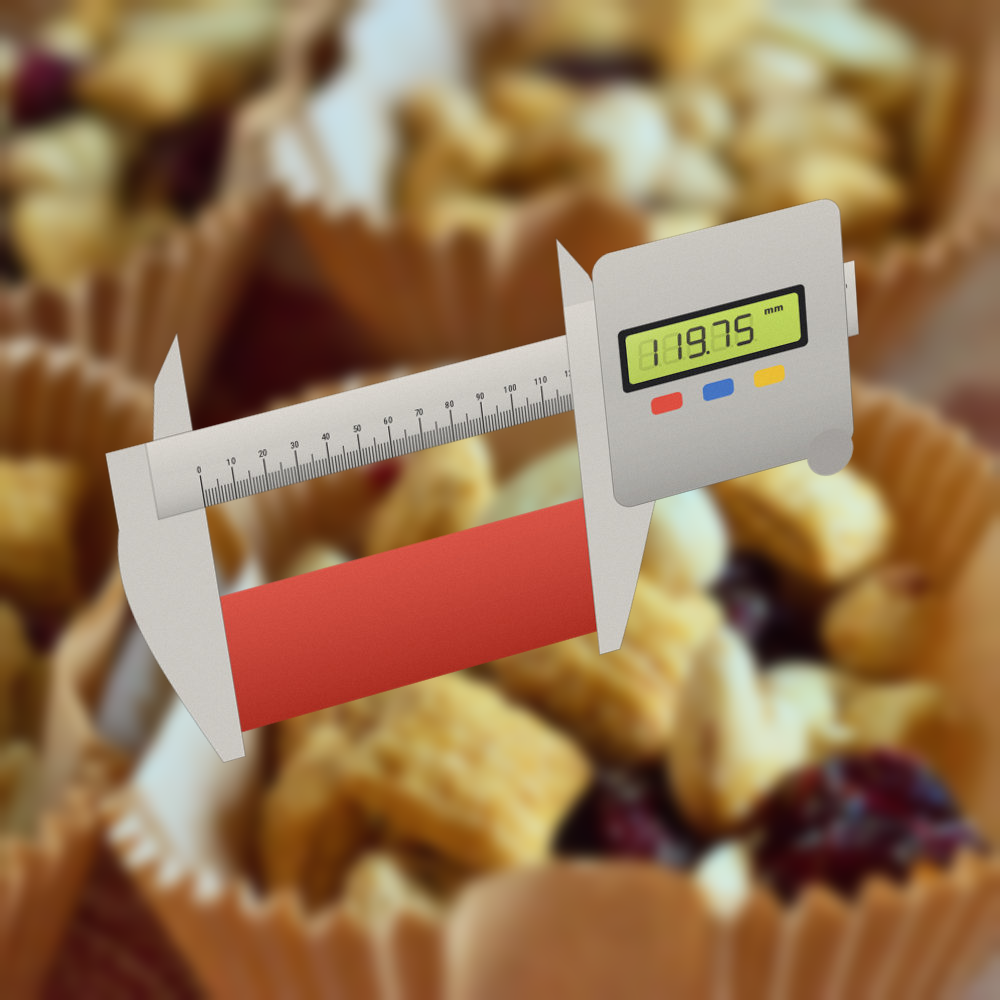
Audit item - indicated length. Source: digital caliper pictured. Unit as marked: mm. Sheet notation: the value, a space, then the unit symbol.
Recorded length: 119.75 mm
